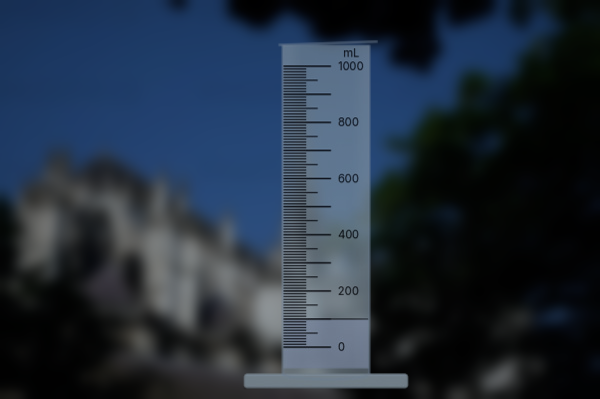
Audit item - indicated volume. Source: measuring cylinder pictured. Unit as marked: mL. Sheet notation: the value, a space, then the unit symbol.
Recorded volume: 100 mL
